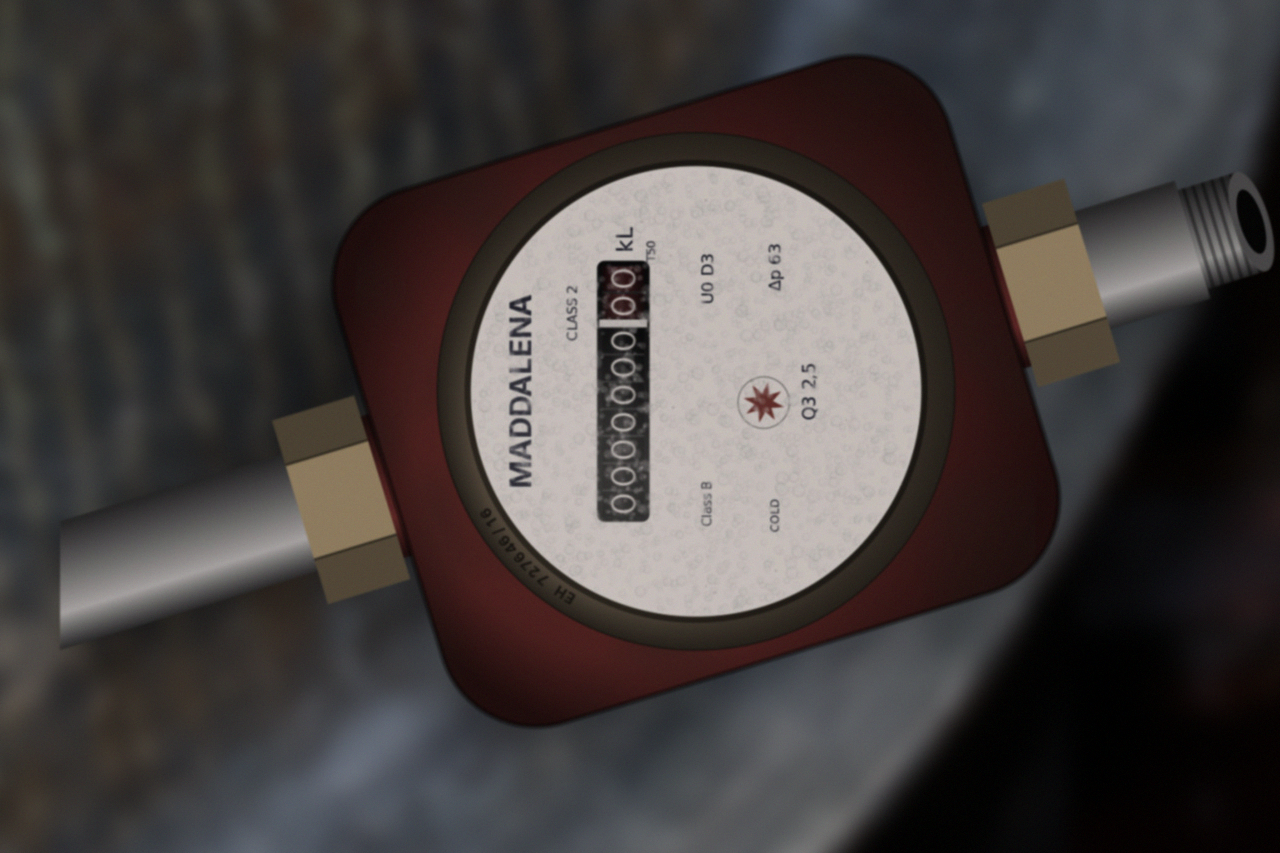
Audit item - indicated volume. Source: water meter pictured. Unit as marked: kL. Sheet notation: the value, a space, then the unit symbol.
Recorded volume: 0.00 kL
